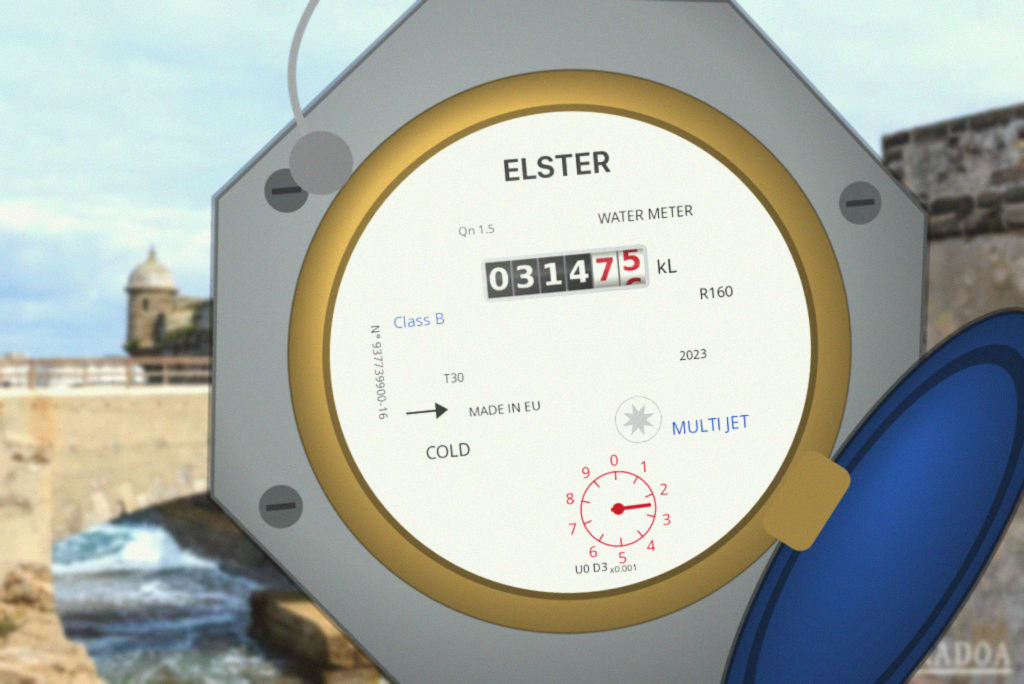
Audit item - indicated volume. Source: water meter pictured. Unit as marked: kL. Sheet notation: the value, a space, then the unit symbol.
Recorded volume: 314.752 kL
